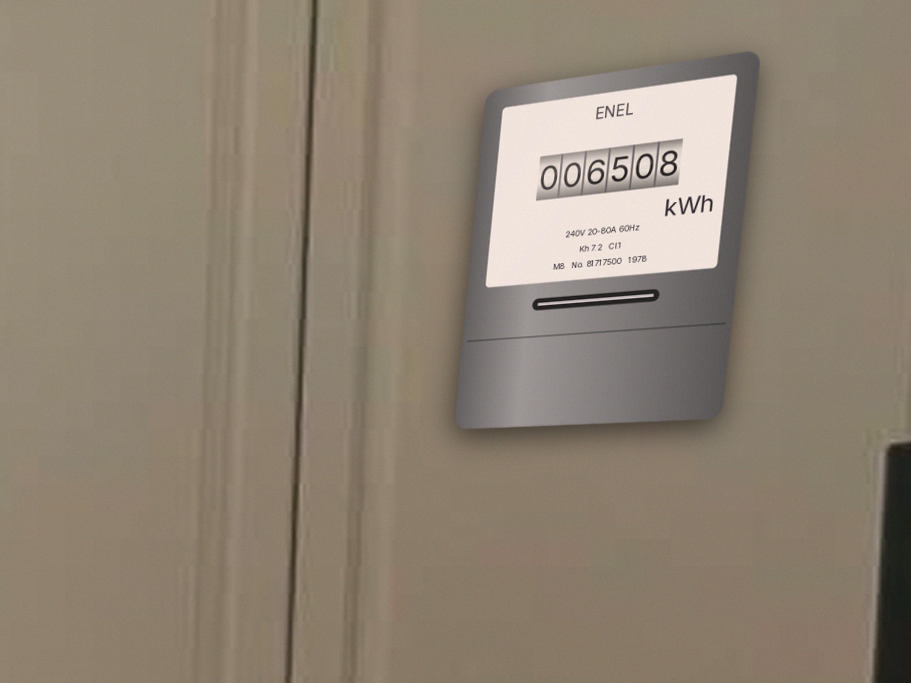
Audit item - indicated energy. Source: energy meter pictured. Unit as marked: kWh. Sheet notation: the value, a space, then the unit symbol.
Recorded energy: 6508 kWh
